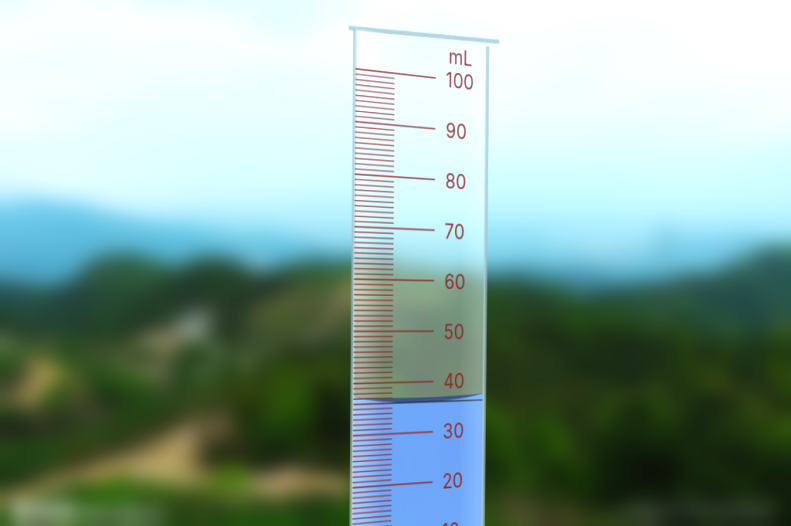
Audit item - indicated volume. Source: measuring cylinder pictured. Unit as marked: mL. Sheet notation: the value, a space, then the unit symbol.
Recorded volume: 36 mL
